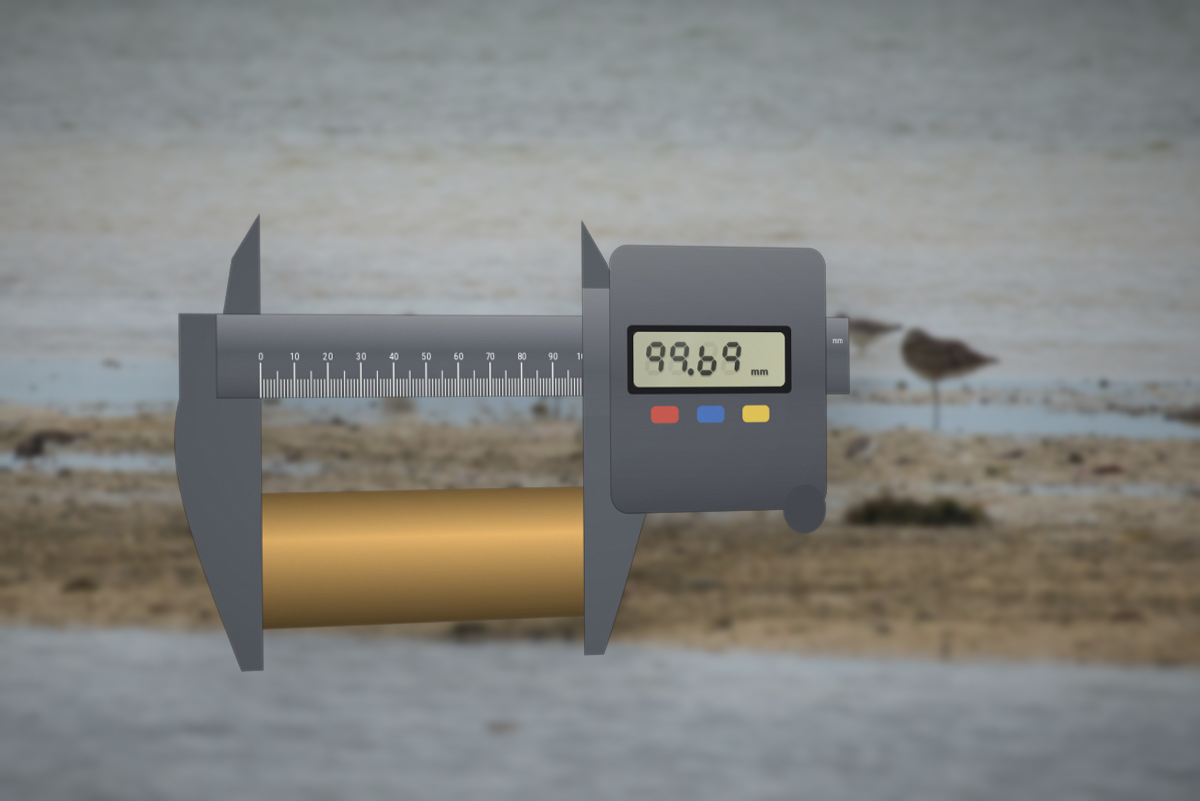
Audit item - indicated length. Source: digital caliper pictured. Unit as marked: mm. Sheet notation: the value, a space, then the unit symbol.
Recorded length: 99.69 mm
